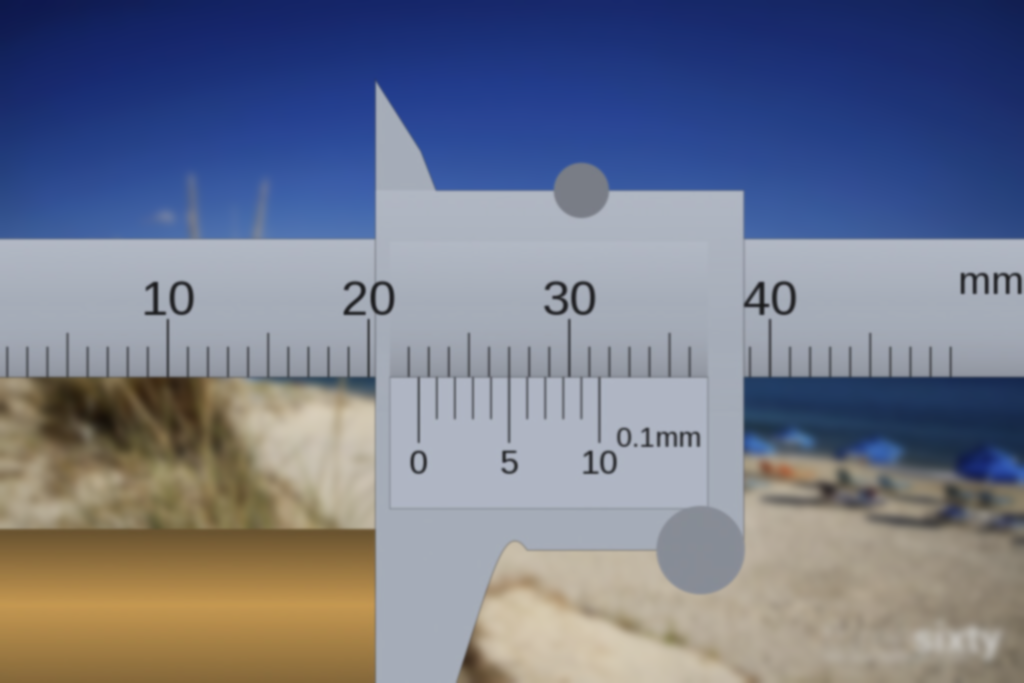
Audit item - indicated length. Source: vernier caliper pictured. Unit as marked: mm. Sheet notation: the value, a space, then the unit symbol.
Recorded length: 22.5 mm
